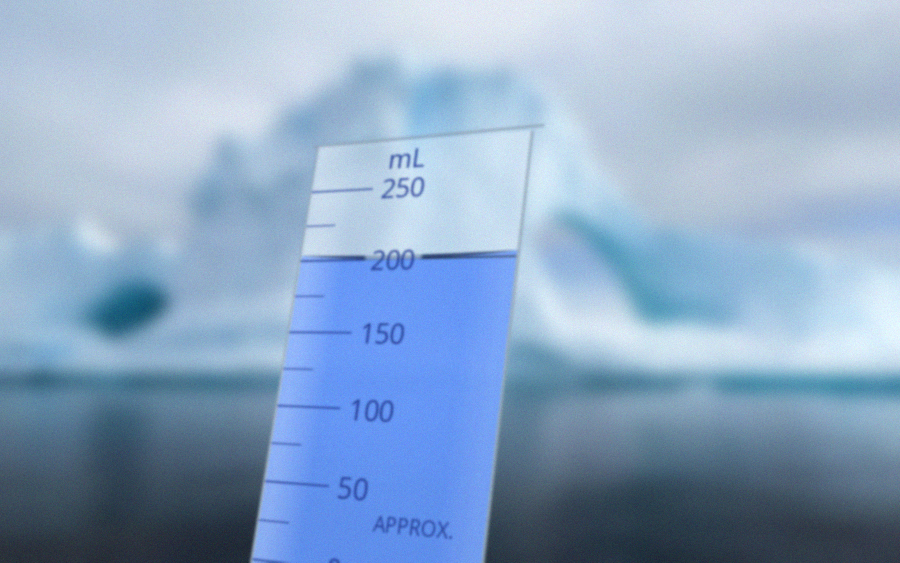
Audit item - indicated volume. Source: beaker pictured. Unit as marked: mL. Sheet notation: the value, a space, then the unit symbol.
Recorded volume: 200 mL
